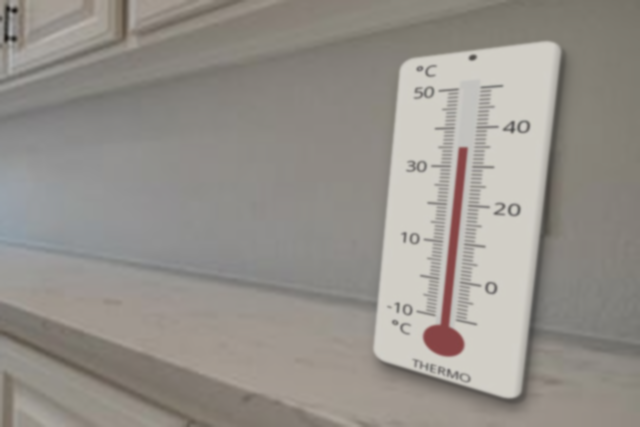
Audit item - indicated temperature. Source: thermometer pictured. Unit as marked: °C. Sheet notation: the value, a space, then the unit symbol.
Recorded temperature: 35 °C
